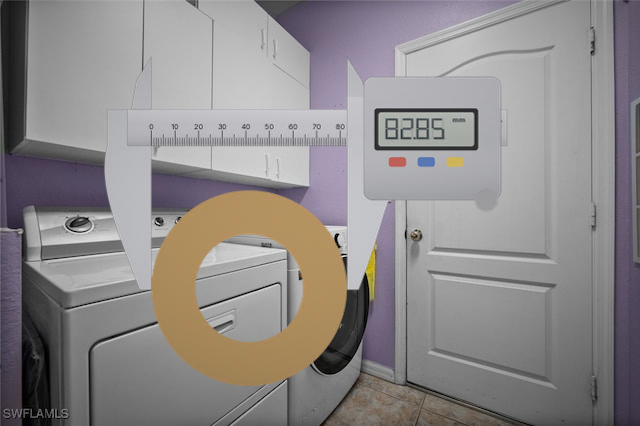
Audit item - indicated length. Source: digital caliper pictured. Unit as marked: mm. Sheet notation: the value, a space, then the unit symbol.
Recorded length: 82.85 mm
